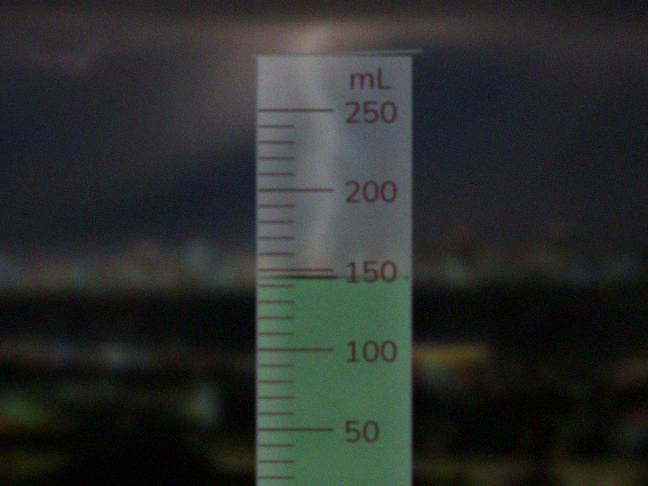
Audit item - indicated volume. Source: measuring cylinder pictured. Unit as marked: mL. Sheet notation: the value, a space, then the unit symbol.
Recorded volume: 145 mL
